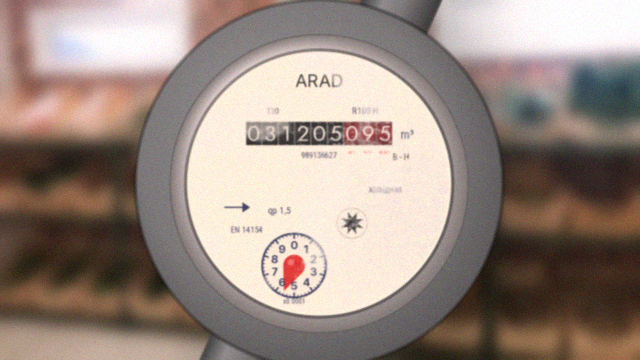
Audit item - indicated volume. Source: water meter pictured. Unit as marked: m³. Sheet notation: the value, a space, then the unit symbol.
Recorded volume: 31205.0955 m³
